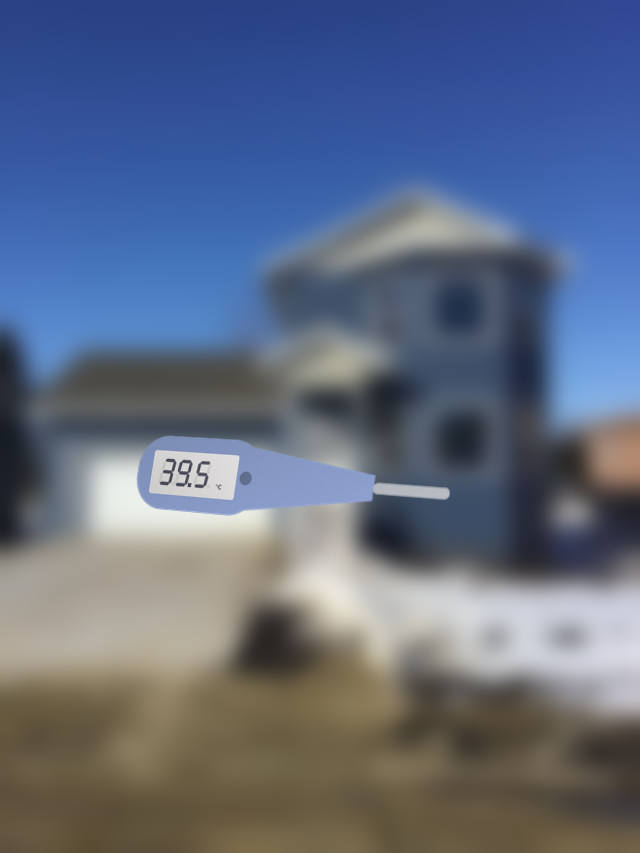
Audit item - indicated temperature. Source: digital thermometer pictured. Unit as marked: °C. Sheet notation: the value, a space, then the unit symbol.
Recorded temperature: 39.5 °C
